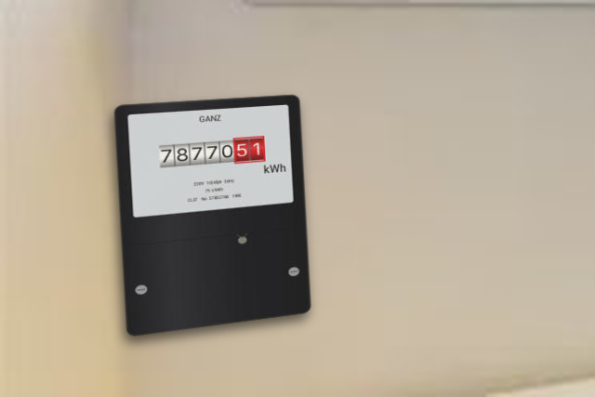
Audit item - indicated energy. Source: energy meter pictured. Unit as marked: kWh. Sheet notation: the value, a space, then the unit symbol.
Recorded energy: 78770.51 kWh
